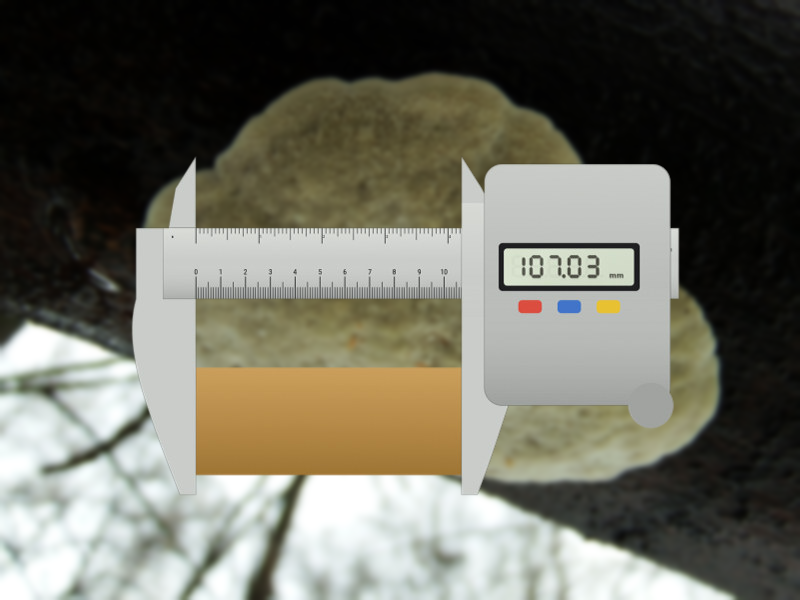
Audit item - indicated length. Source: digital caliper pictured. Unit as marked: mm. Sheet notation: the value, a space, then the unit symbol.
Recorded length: 107.03 mm
